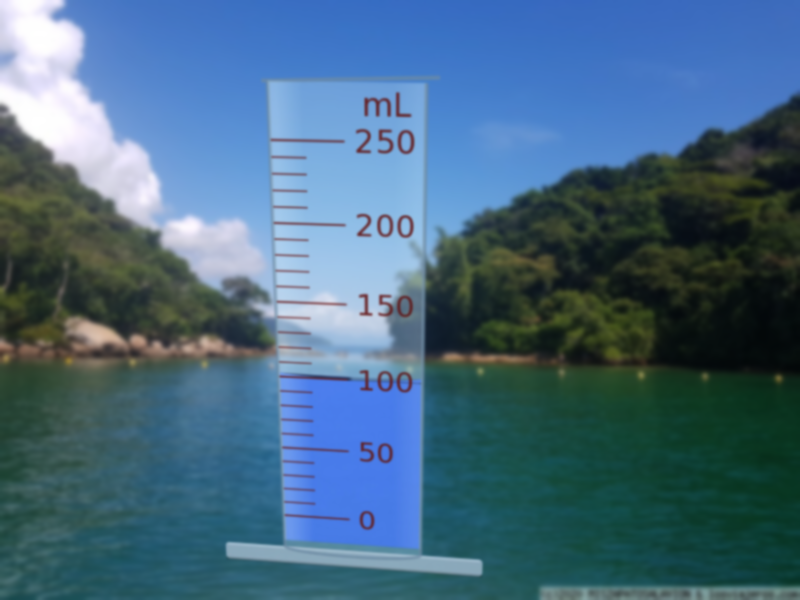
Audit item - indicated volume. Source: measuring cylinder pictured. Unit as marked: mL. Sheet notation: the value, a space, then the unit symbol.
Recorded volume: 100 mL
